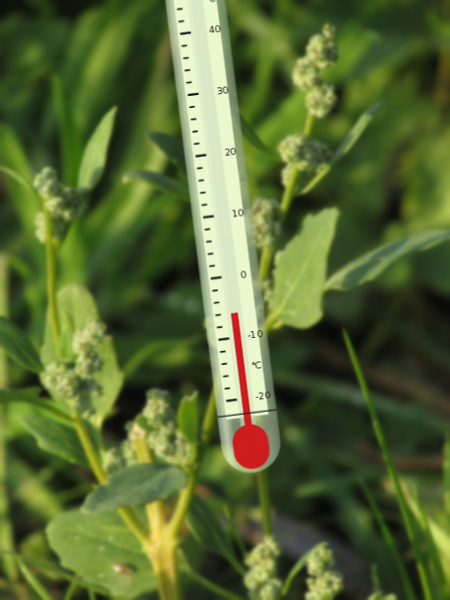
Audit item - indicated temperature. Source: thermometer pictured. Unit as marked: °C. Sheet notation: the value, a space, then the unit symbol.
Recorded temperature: -6 °C
